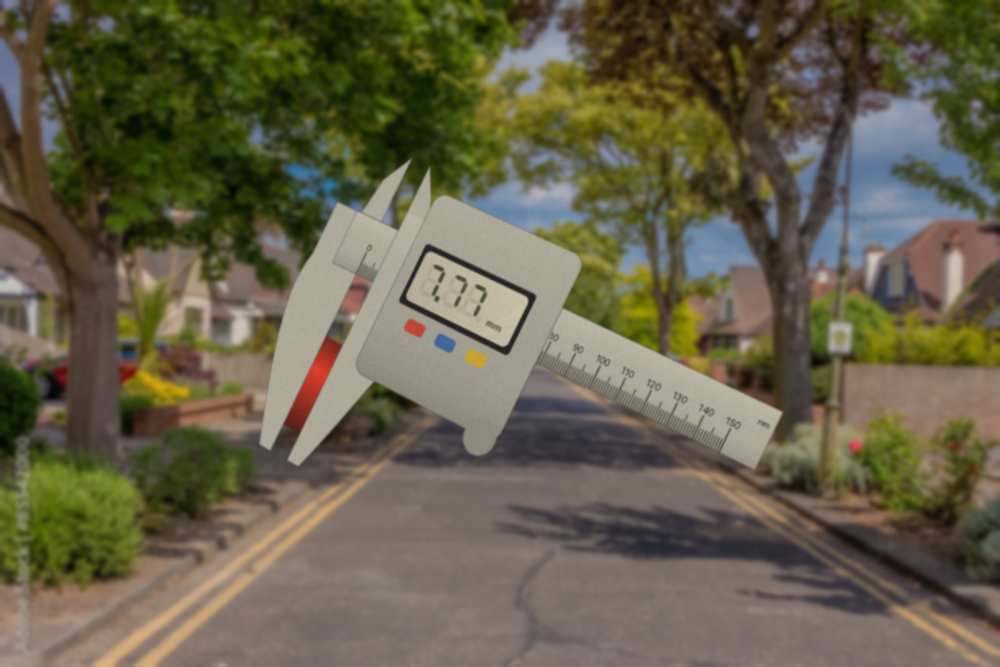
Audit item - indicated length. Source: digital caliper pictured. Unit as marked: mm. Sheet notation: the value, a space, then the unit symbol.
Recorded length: 7.77 mm
